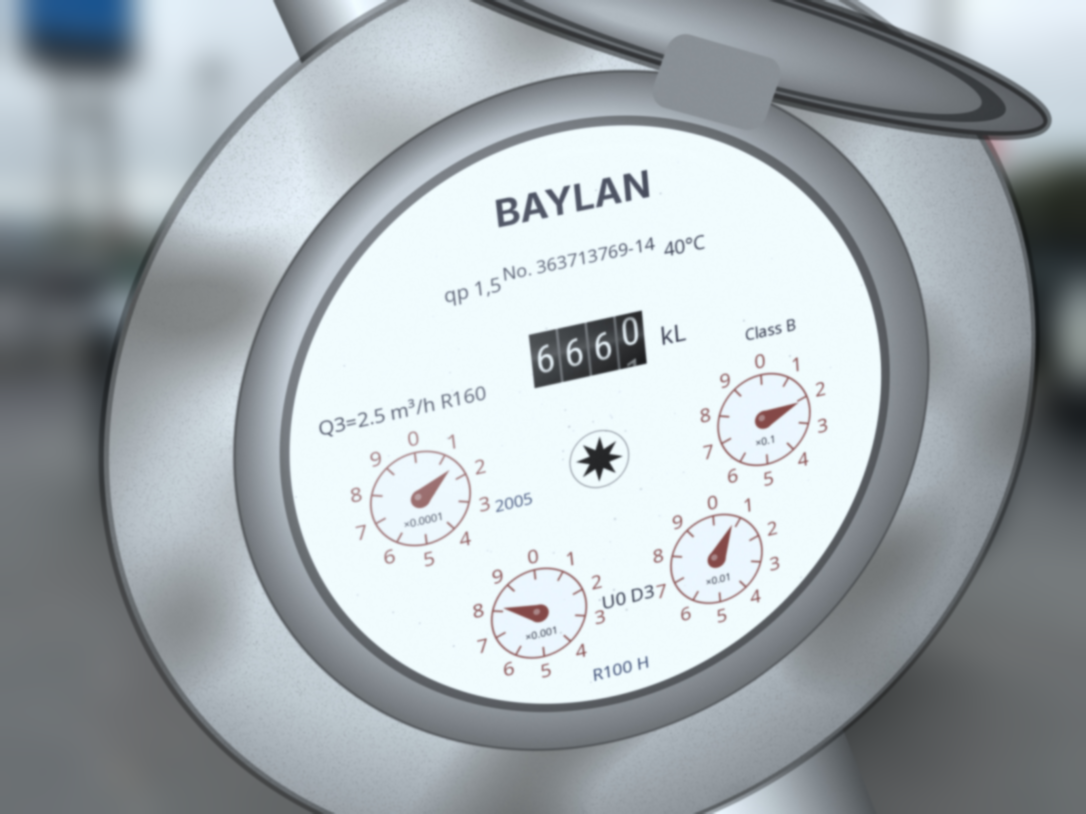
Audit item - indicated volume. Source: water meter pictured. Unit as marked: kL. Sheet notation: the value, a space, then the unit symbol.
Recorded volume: 6660.2081 kL
